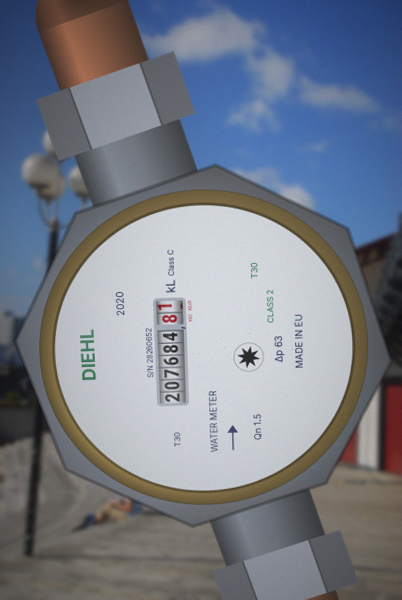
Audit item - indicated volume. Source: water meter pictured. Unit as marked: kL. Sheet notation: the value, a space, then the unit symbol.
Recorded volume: 207684.81 kL
